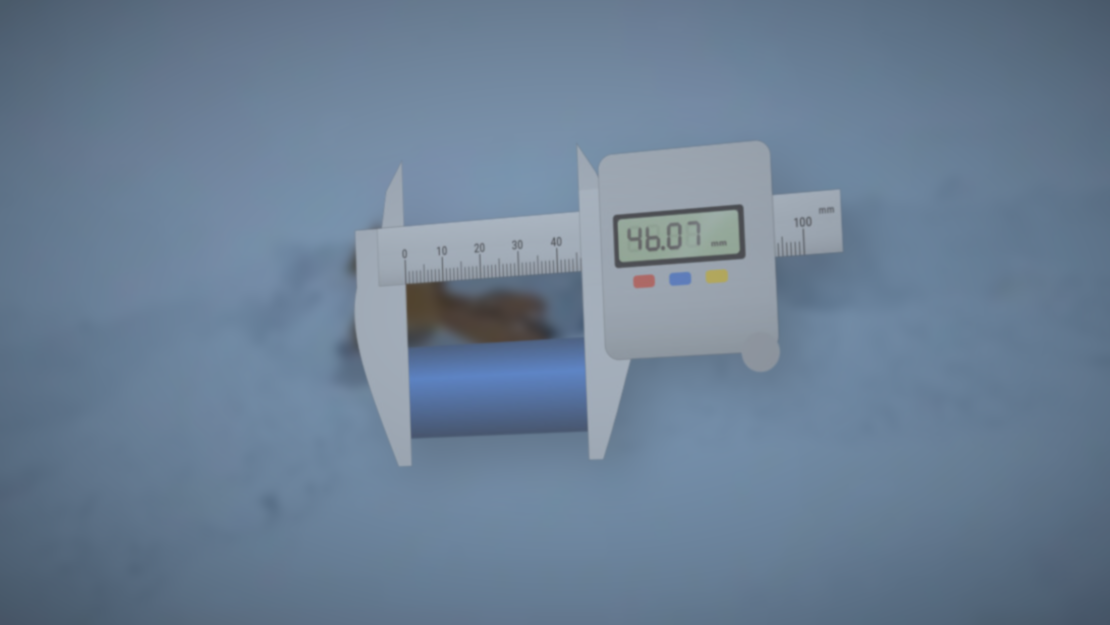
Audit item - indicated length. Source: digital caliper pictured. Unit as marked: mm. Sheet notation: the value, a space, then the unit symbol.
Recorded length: 46.07 mm
